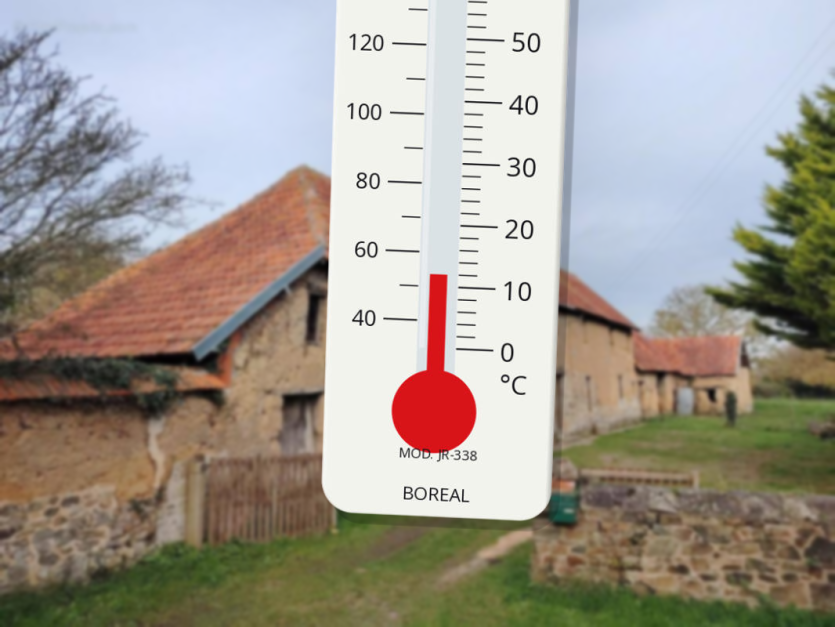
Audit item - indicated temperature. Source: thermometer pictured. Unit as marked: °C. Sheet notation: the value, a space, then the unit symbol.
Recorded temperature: 12 °C
